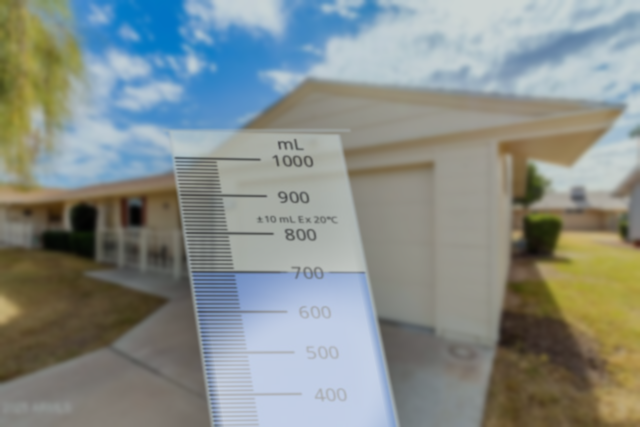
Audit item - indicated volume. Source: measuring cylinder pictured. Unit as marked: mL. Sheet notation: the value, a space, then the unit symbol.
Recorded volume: 700 mL
